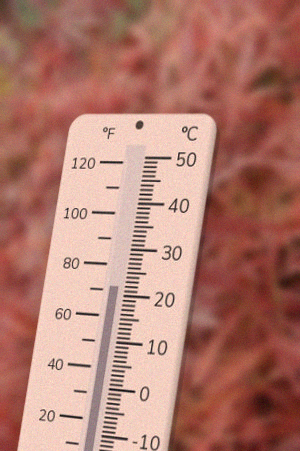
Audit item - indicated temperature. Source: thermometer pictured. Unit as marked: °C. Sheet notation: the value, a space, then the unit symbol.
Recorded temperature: 22 °C
